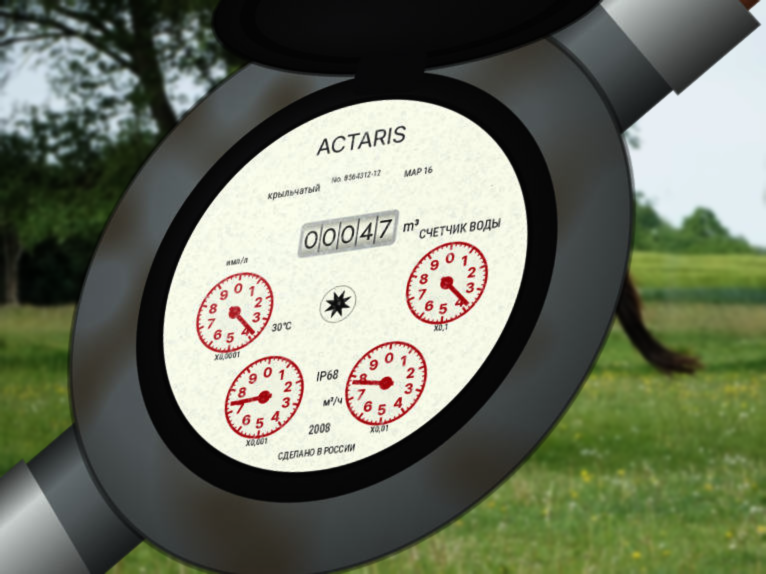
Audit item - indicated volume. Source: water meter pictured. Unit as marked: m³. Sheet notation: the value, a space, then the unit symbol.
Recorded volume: 47.3773 m³
